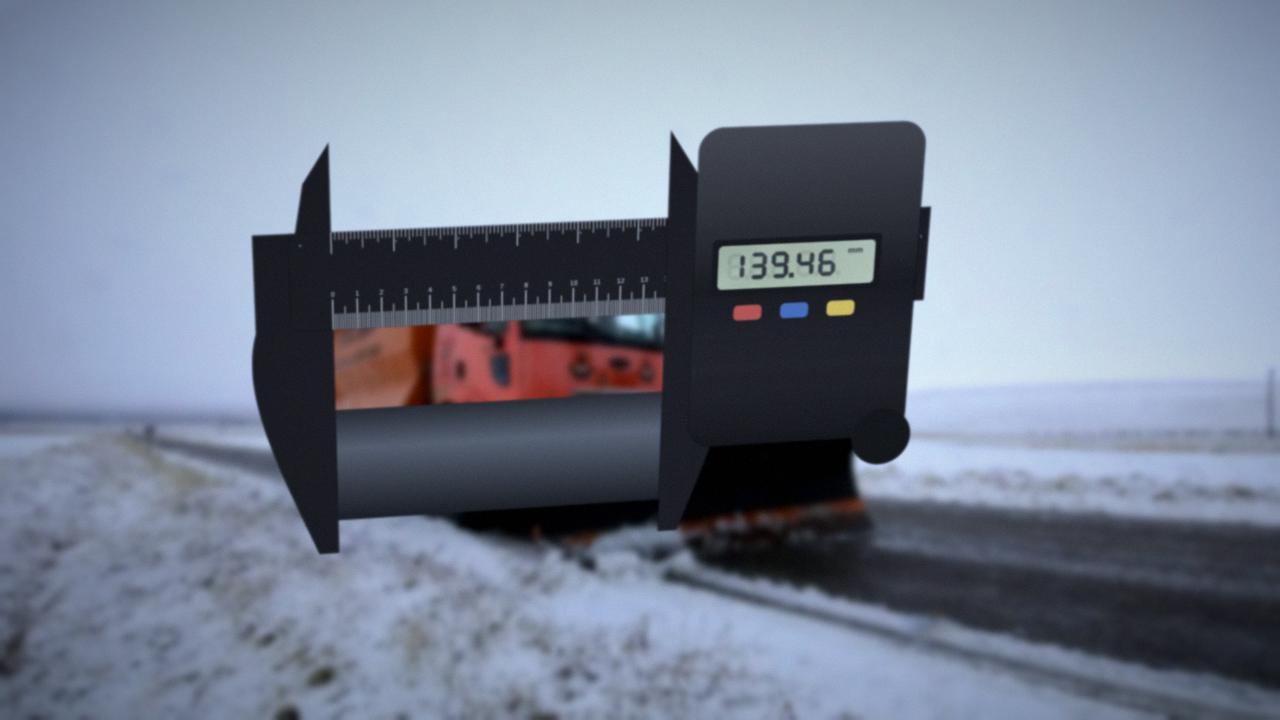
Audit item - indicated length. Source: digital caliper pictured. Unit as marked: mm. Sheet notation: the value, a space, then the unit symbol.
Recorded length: 139.46 mm
